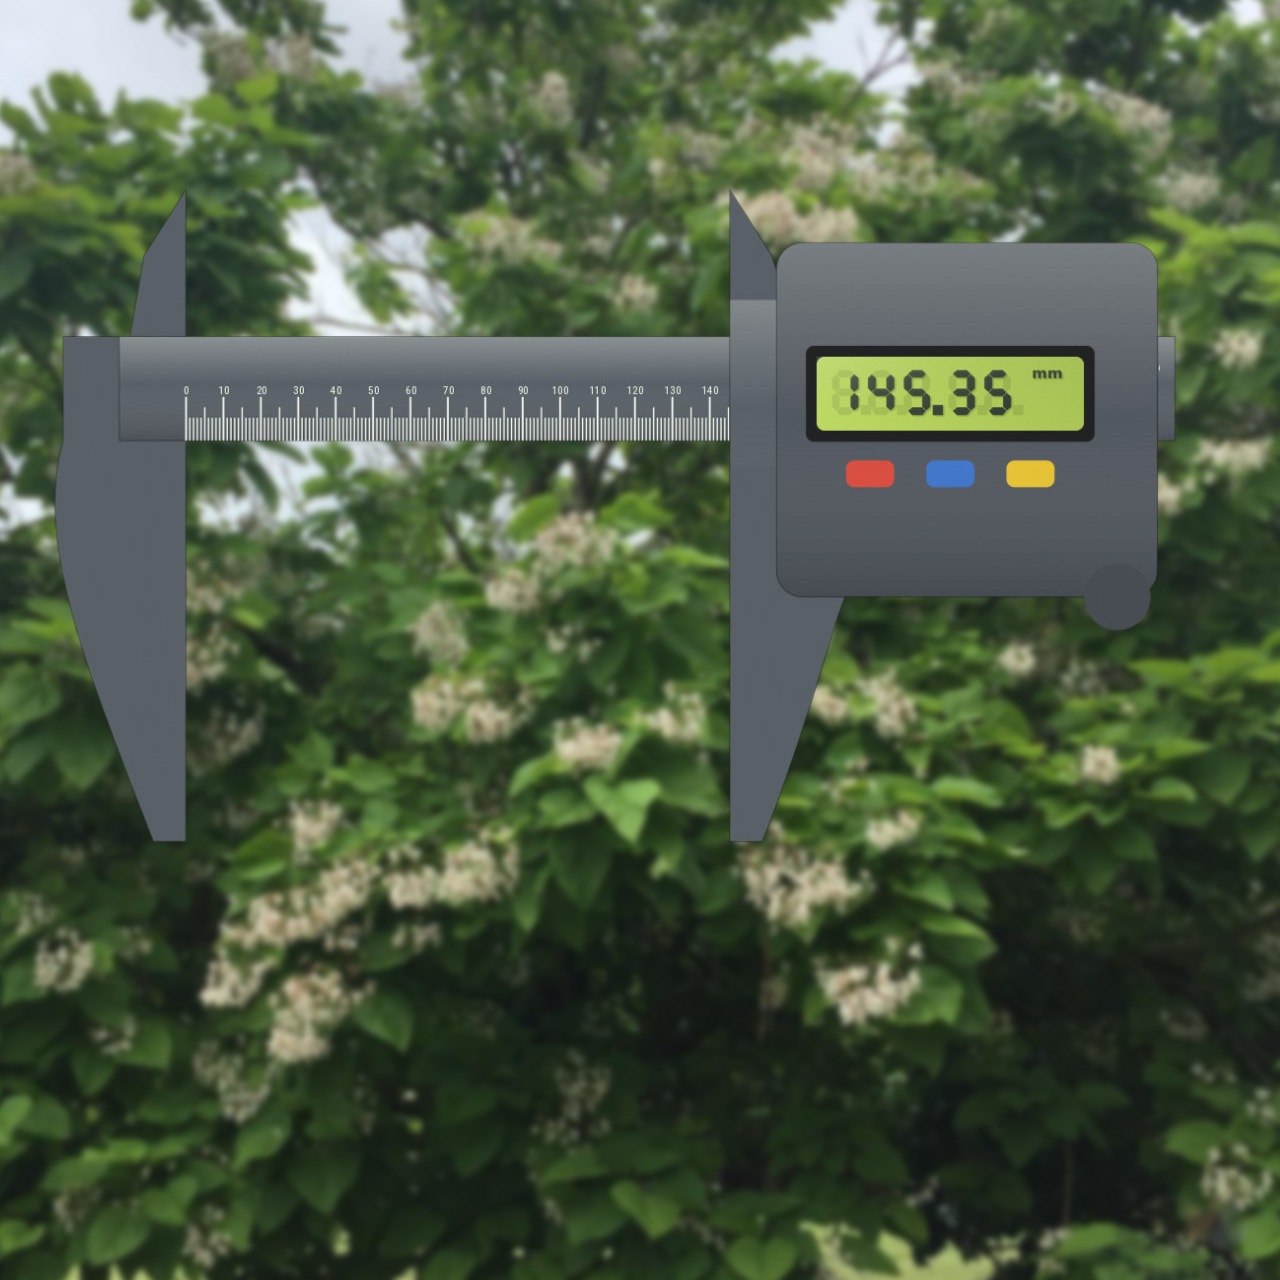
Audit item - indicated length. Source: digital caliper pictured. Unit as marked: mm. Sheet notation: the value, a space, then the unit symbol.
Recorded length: 145.35 mm
